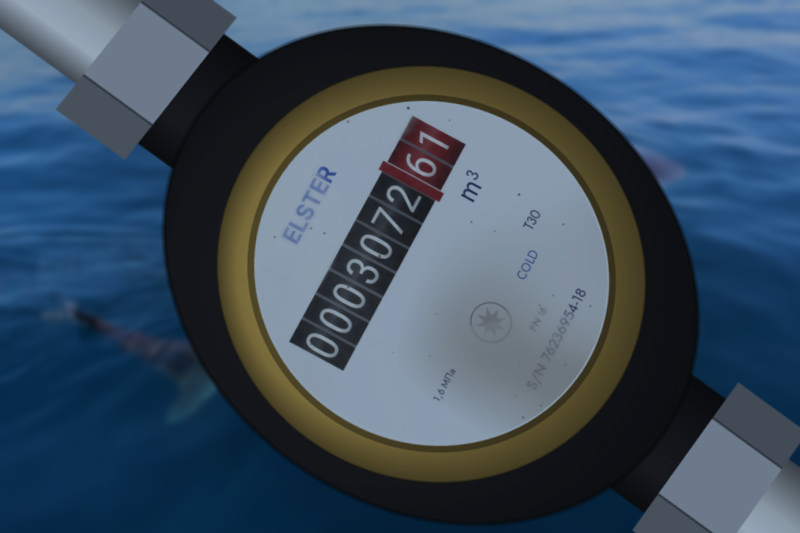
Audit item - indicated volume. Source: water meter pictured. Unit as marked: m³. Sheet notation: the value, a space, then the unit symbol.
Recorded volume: 3072.61 m³
